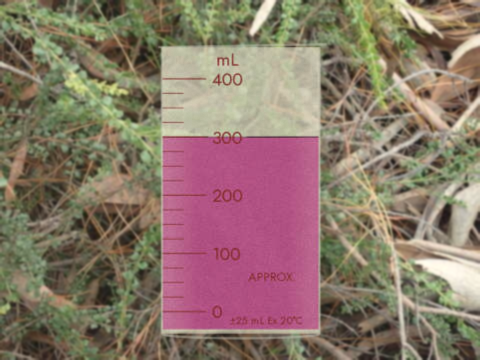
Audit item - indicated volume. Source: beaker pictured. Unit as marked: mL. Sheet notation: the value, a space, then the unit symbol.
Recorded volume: 300 mL
